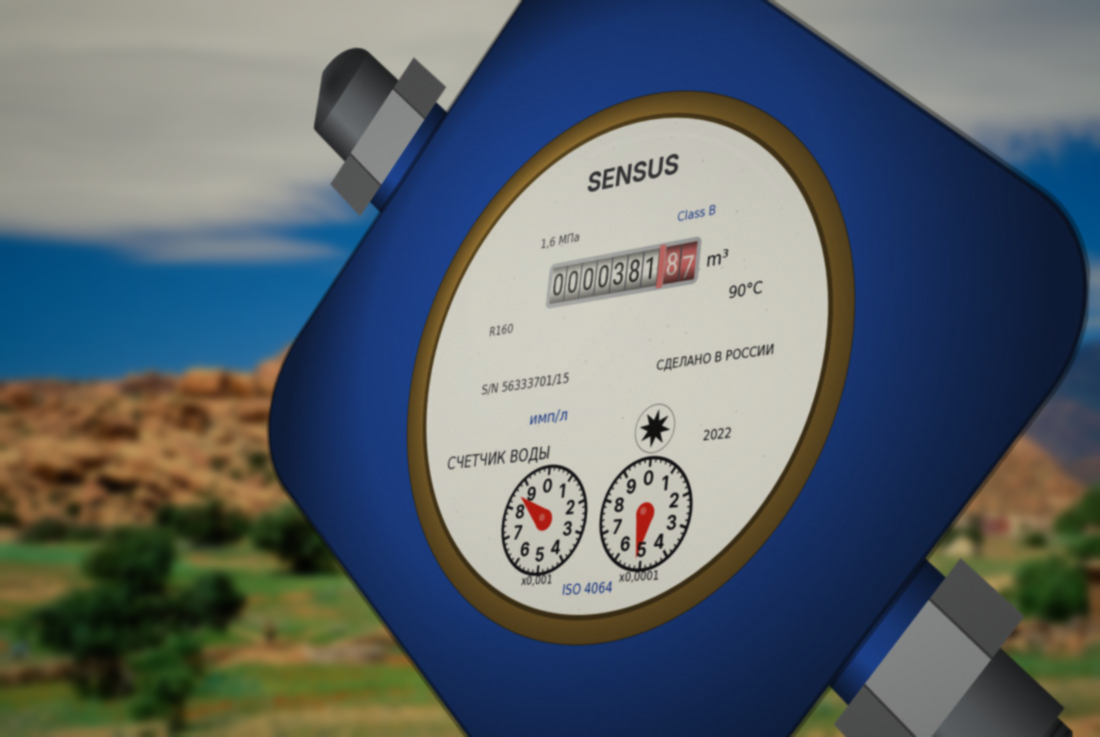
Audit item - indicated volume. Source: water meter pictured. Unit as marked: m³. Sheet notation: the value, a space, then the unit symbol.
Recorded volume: 381.8685 m³
